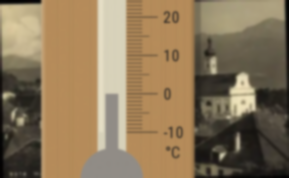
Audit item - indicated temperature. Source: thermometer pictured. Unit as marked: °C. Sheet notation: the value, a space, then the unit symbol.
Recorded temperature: 0 °C
